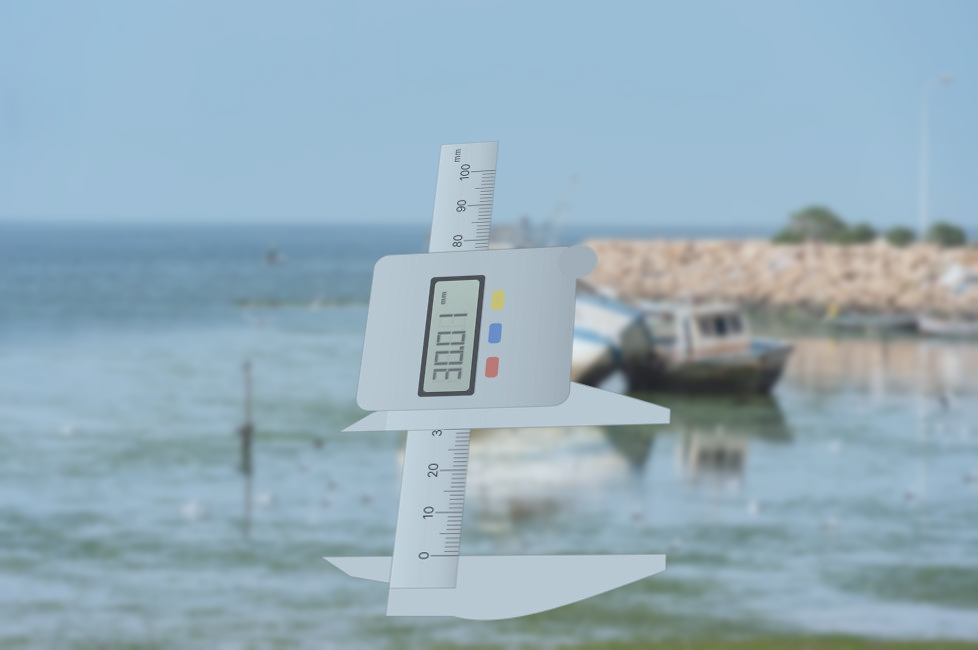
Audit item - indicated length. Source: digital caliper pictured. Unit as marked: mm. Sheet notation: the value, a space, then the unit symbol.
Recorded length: 30.01 mm
